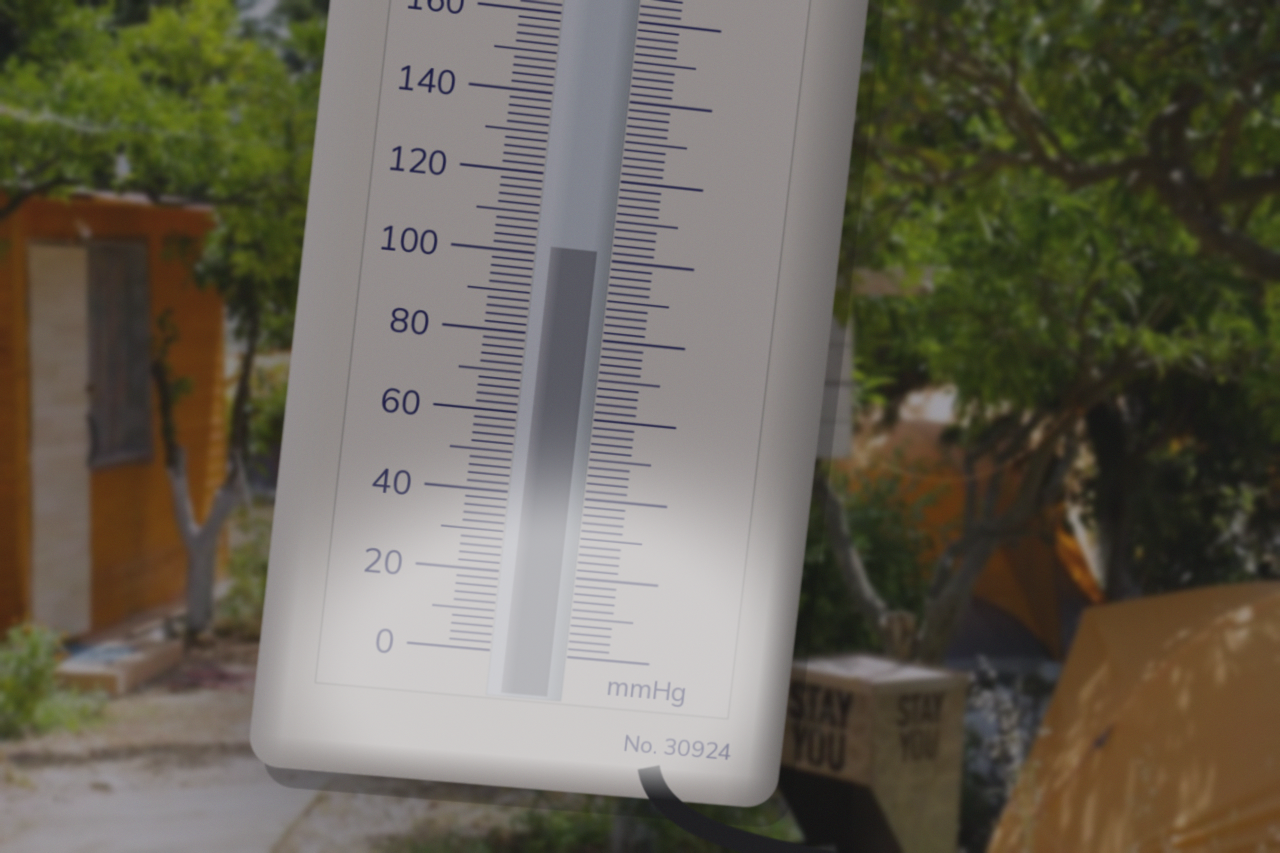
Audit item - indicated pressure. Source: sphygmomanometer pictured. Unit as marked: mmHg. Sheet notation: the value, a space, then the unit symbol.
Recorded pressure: 102 mmHg
